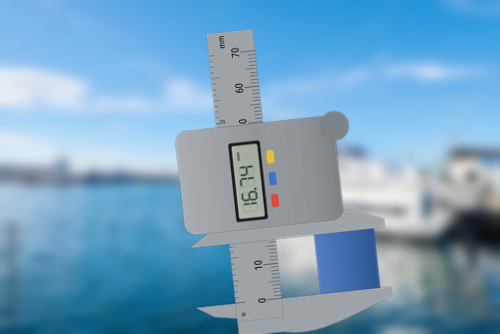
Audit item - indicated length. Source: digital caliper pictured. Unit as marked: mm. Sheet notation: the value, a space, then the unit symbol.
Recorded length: 16.74 mm
